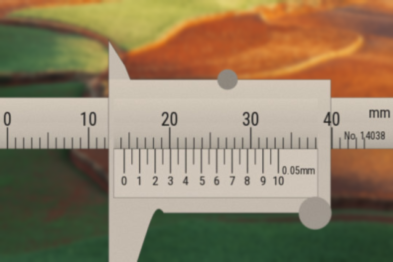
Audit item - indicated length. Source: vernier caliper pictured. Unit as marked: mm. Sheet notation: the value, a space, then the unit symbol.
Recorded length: 14.4 mm
